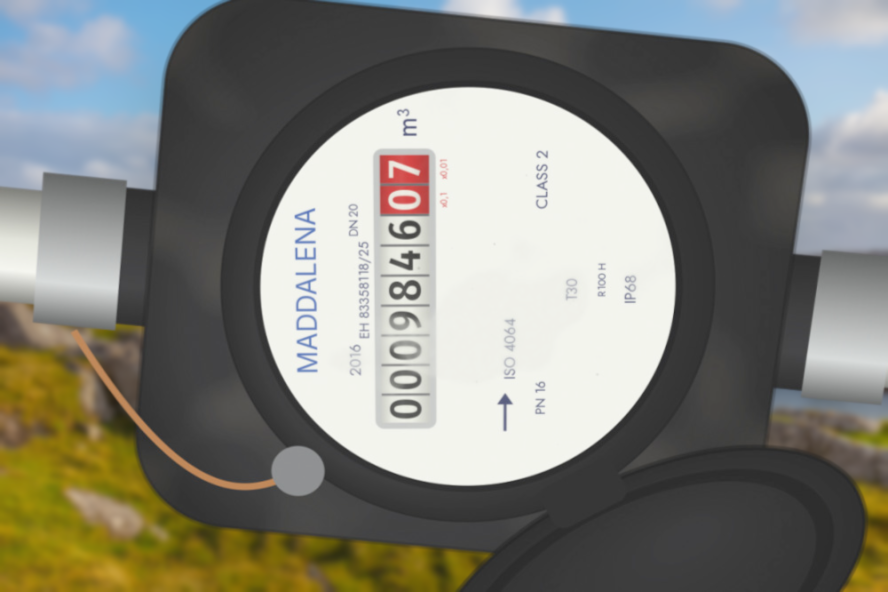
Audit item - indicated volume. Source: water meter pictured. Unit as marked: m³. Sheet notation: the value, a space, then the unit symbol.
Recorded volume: 9846.07 m³
